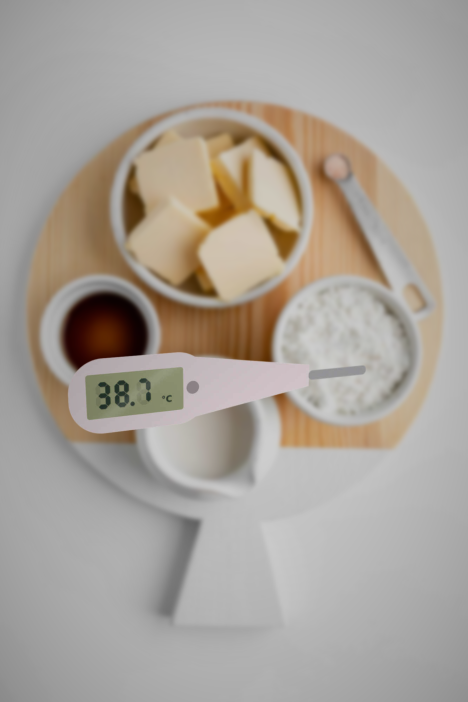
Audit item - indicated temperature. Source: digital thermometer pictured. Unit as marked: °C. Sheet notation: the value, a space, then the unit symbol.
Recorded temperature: 38.7 °C
